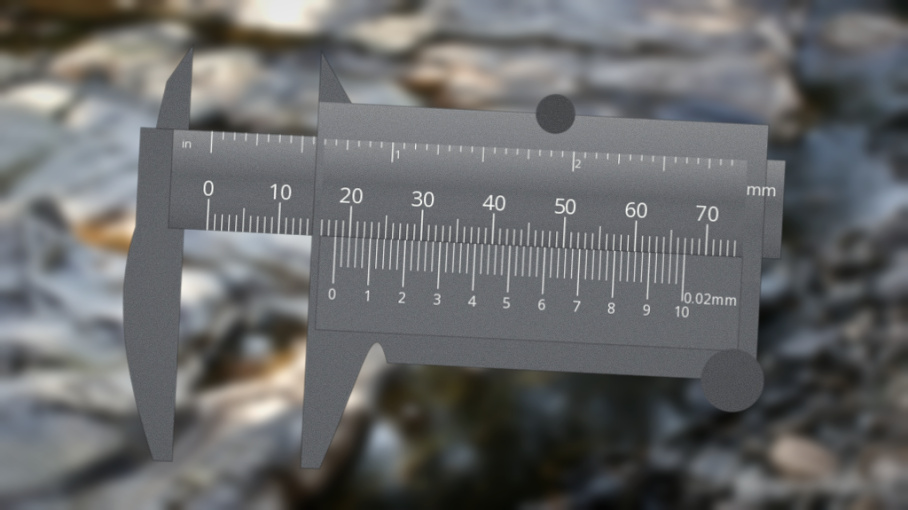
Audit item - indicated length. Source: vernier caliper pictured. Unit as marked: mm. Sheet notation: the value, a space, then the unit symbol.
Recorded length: 18.0 mm
